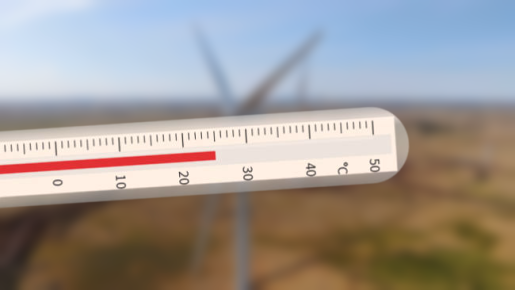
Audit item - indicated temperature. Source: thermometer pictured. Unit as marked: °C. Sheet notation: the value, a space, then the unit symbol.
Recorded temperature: 25 °C
